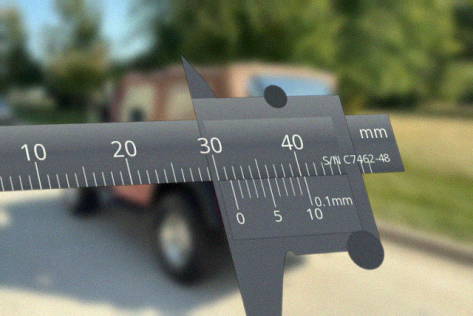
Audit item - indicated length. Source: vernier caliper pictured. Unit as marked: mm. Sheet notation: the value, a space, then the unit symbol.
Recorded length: 31.4 mm
